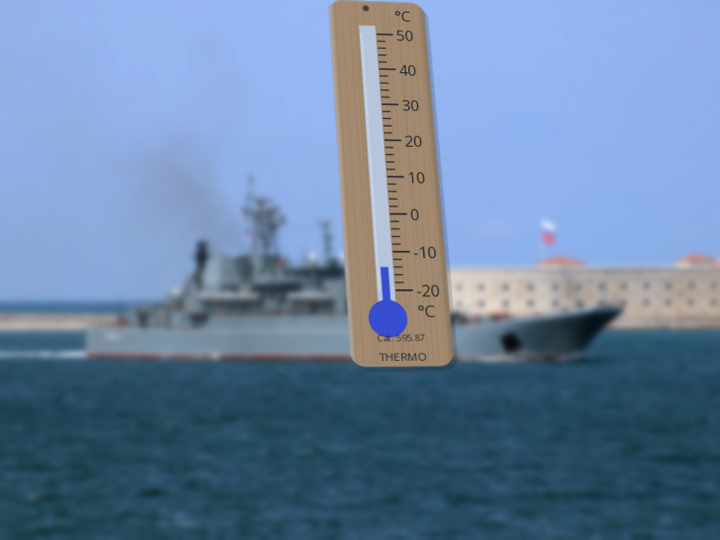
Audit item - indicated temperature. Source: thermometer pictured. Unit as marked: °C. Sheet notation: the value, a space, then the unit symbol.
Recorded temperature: -14 °C
